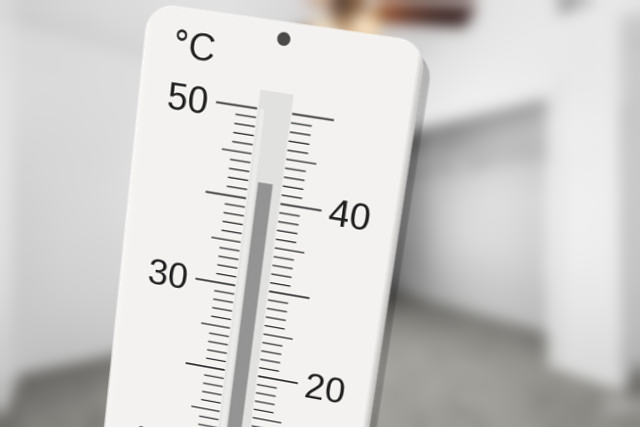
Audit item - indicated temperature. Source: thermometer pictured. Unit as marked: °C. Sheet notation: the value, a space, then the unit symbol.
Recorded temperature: 42 °C
